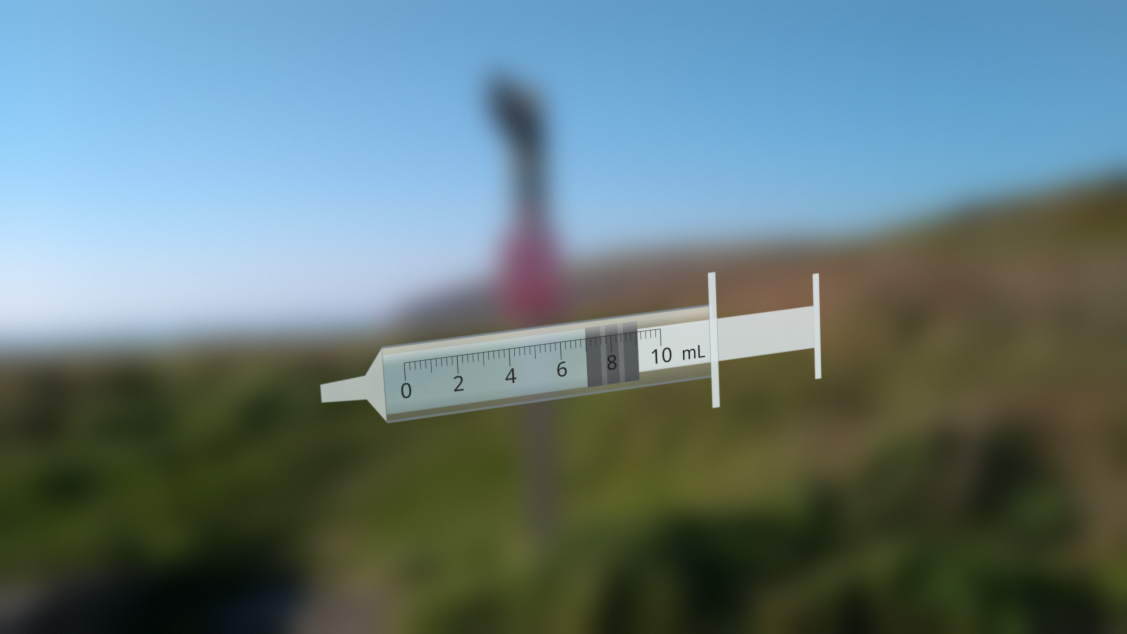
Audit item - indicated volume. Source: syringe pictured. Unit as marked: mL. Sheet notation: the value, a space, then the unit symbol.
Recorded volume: 7 mL
